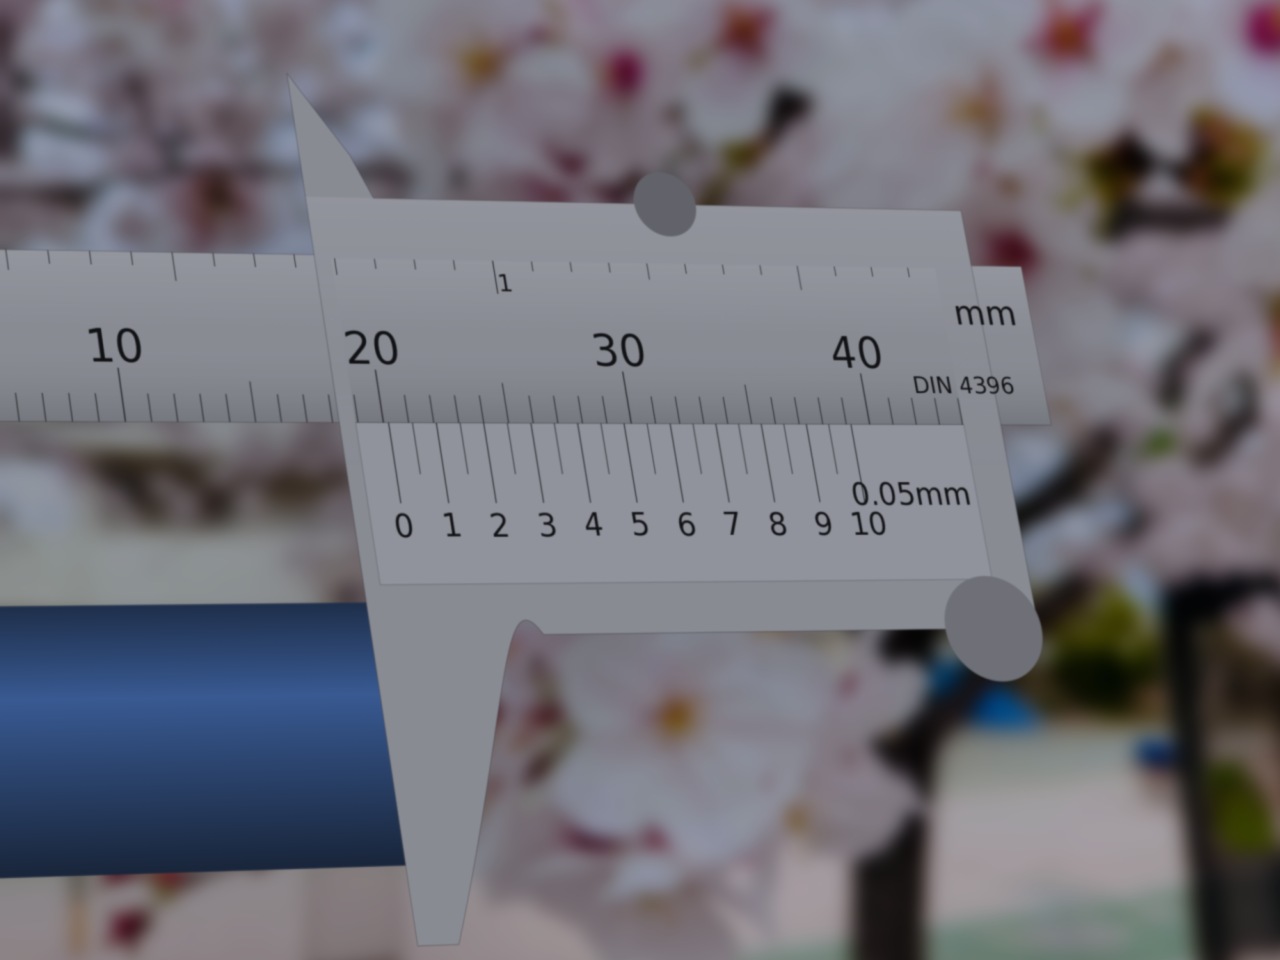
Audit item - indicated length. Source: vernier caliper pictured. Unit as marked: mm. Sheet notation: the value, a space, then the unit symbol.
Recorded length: 20.2 mm
